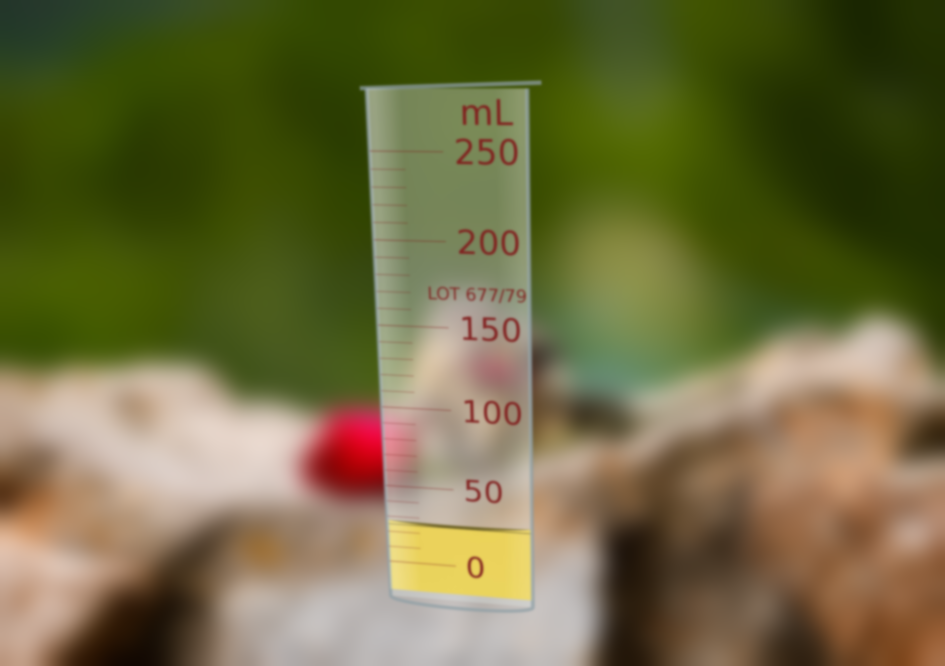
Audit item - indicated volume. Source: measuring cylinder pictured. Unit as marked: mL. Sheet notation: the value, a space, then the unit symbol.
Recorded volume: 25 mL
